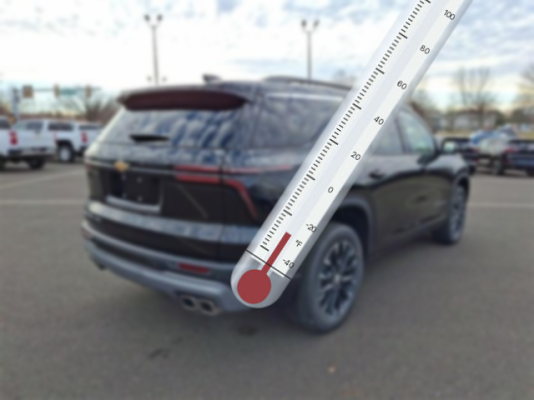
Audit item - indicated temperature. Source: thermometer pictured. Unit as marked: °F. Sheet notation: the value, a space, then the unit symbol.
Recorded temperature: -28 °F
